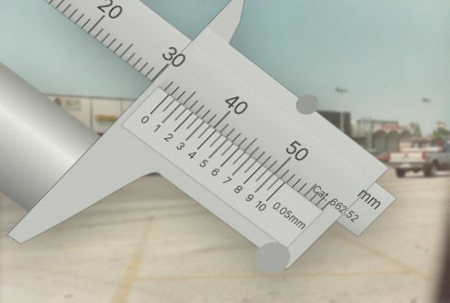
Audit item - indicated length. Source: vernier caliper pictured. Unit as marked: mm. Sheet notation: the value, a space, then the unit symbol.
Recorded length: 32.8 mm
